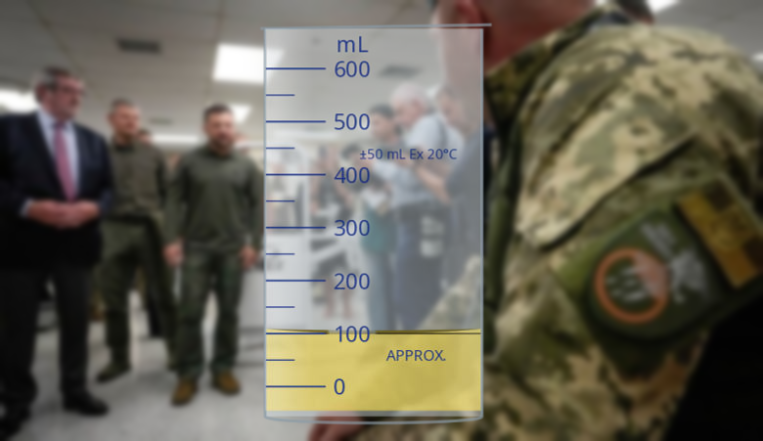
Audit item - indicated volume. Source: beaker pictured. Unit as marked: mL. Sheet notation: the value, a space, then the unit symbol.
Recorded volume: 100 mL
